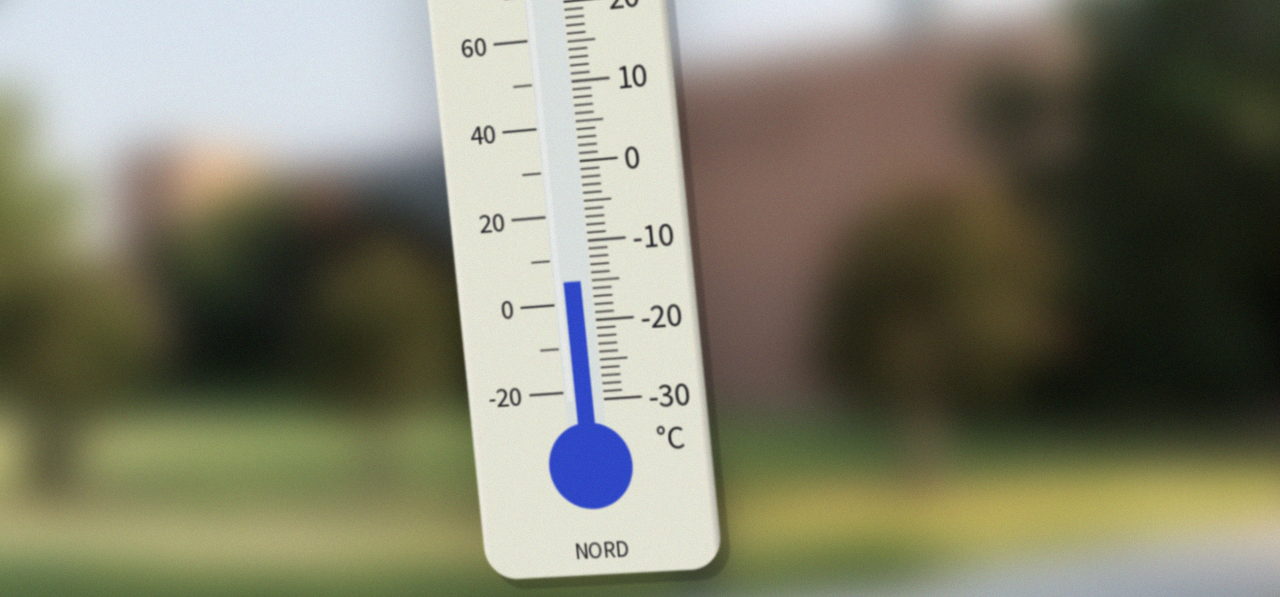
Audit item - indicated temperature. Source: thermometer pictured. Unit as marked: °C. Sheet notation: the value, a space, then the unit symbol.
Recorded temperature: -15 °C
